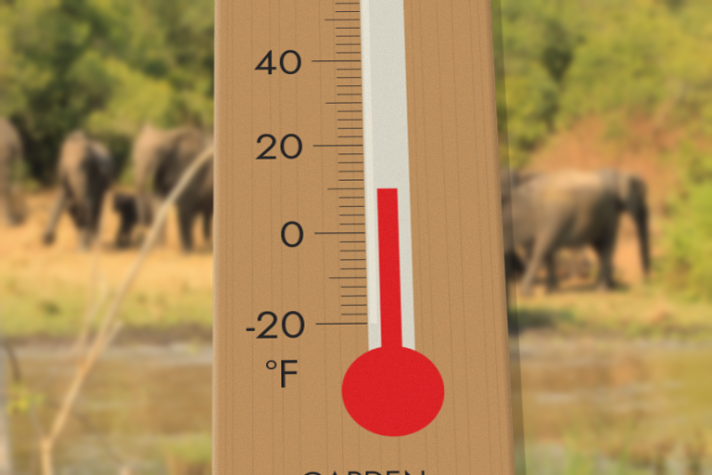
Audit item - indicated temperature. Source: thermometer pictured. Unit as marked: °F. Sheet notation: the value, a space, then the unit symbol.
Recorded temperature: 10 °F
